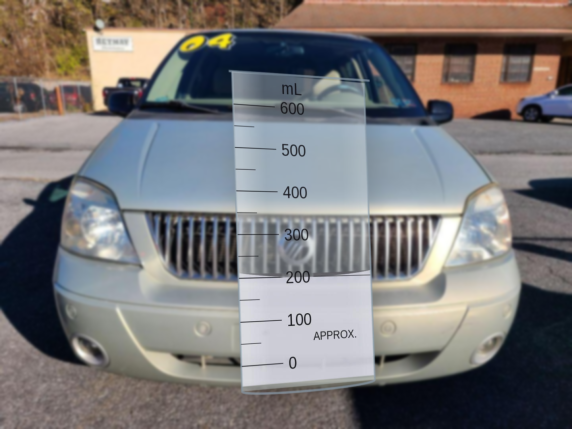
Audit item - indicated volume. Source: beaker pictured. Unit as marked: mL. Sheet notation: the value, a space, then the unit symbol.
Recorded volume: 200 mL
